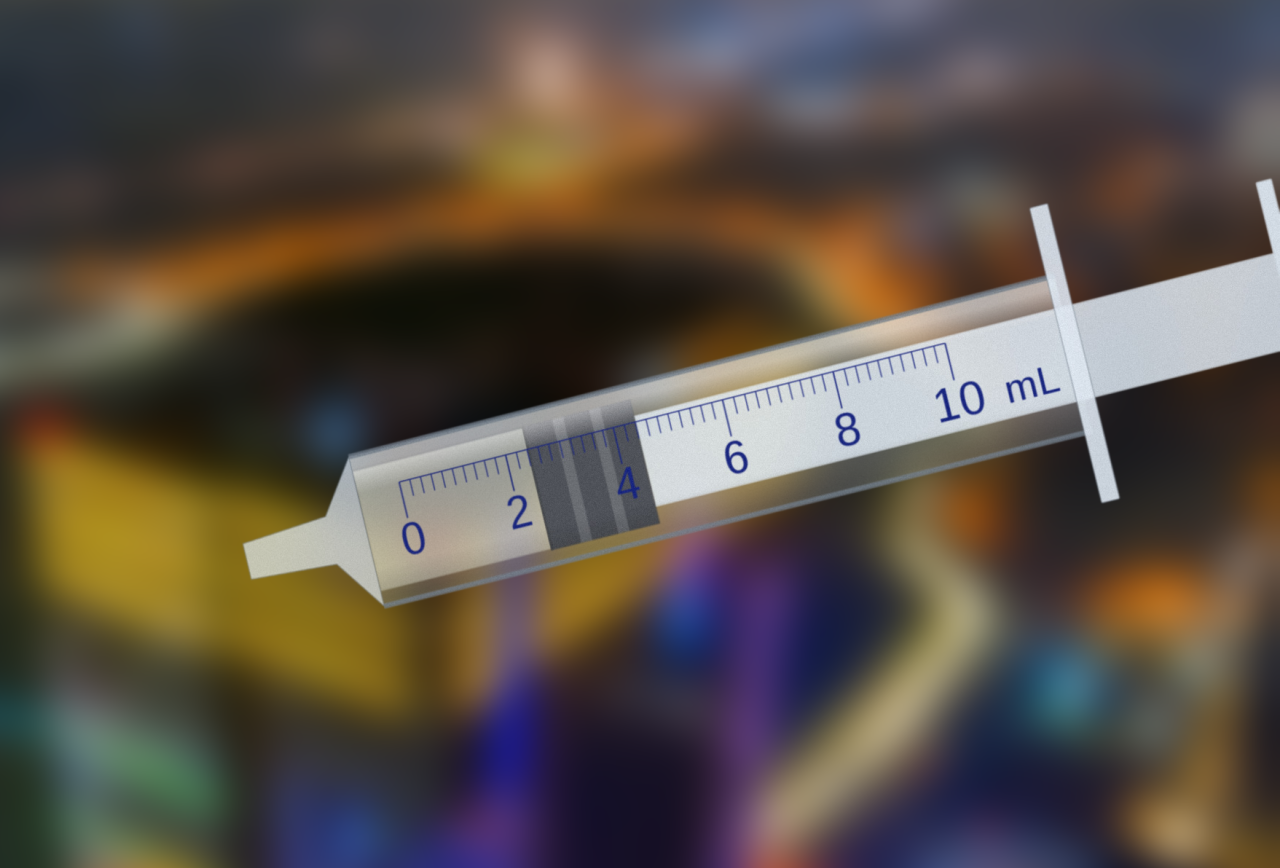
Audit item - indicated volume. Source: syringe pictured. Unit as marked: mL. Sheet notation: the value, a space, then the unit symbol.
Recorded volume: 2.4 mL
